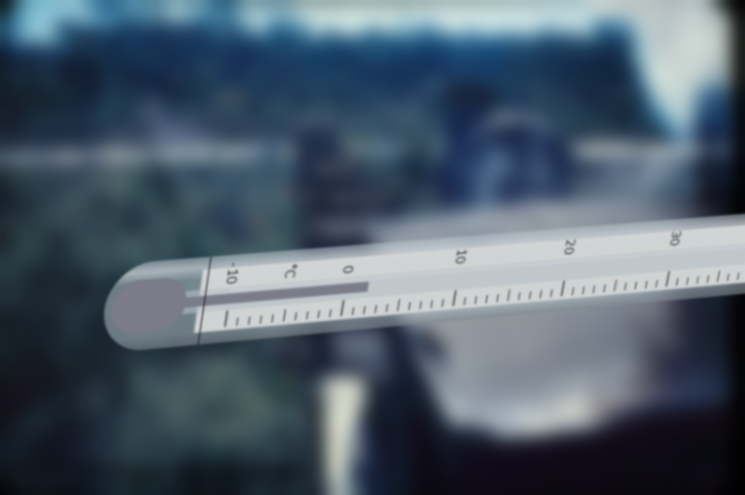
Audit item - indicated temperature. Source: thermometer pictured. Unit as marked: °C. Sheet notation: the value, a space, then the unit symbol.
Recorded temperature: 2 °C
